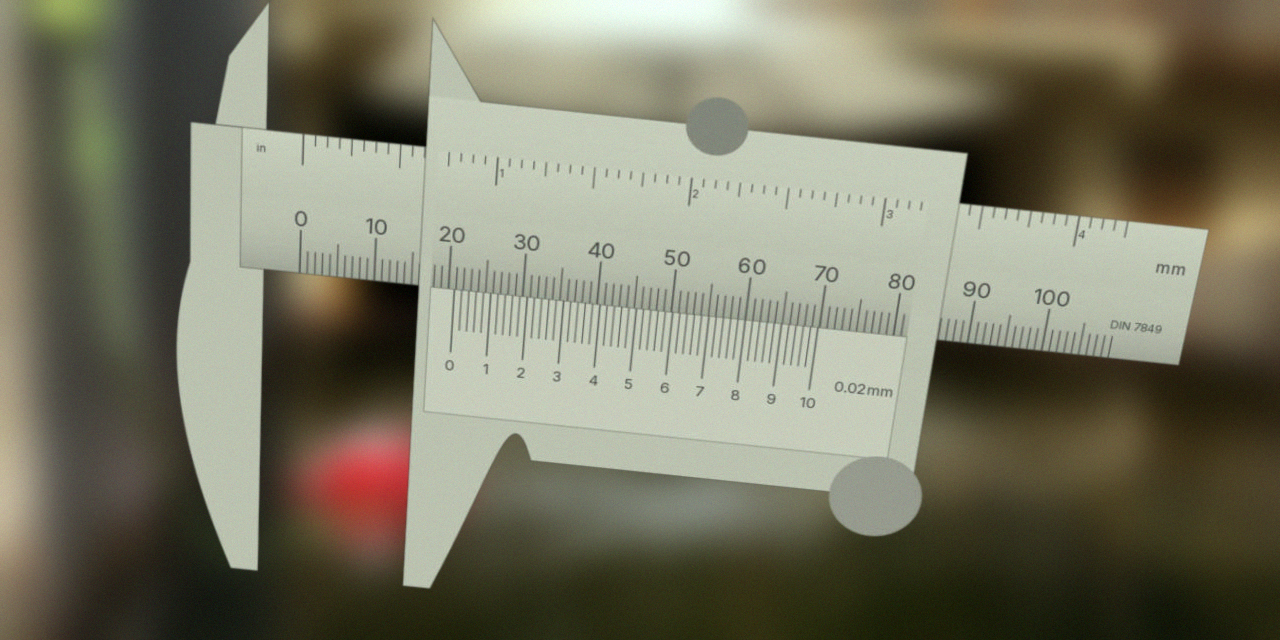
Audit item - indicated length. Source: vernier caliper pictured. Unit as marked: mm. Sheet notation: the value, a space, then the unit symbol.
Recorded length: 20.8 mm
